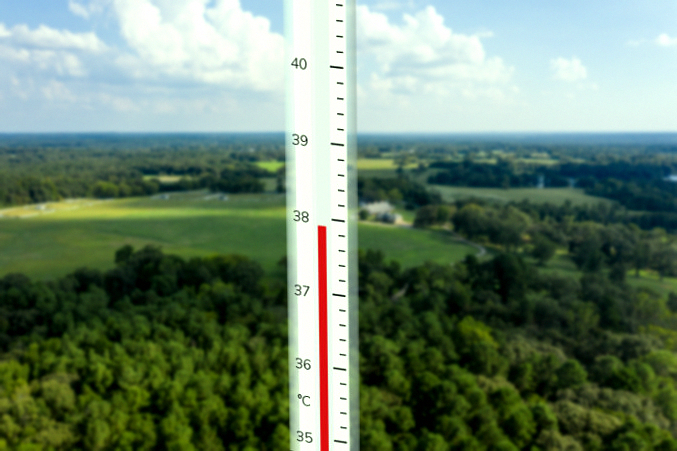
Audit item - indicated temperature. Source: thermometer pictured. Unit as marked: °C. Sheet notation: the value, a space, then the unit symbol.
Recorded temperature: 37.9 °C
